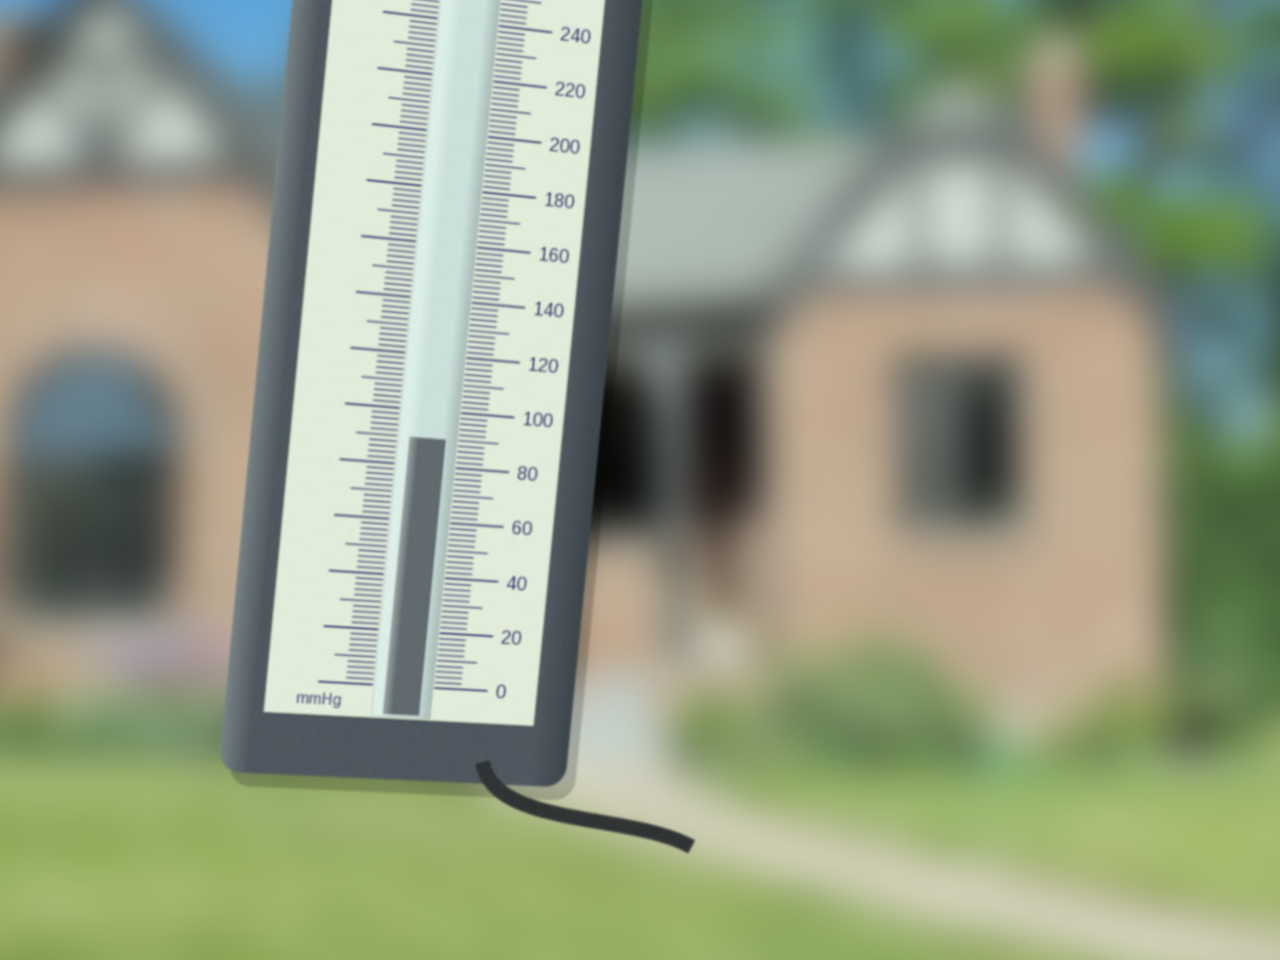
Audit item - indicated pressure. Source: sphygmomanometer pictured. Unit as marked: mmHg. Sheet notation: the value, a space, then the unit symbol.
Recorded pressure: 90 mmHg
